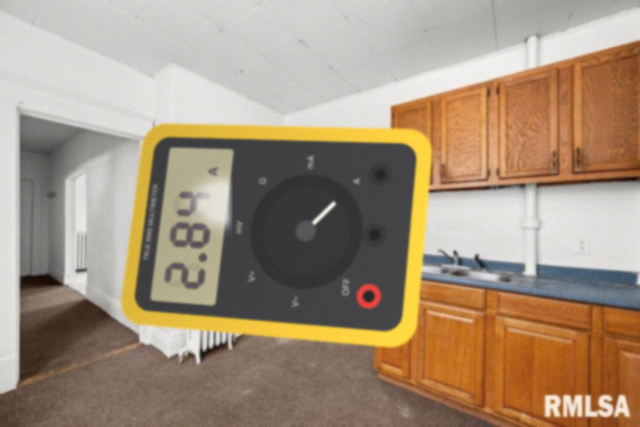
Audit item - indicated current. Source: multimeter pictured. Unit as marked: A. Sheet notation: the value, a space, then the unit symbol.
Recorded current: 2.84 A
